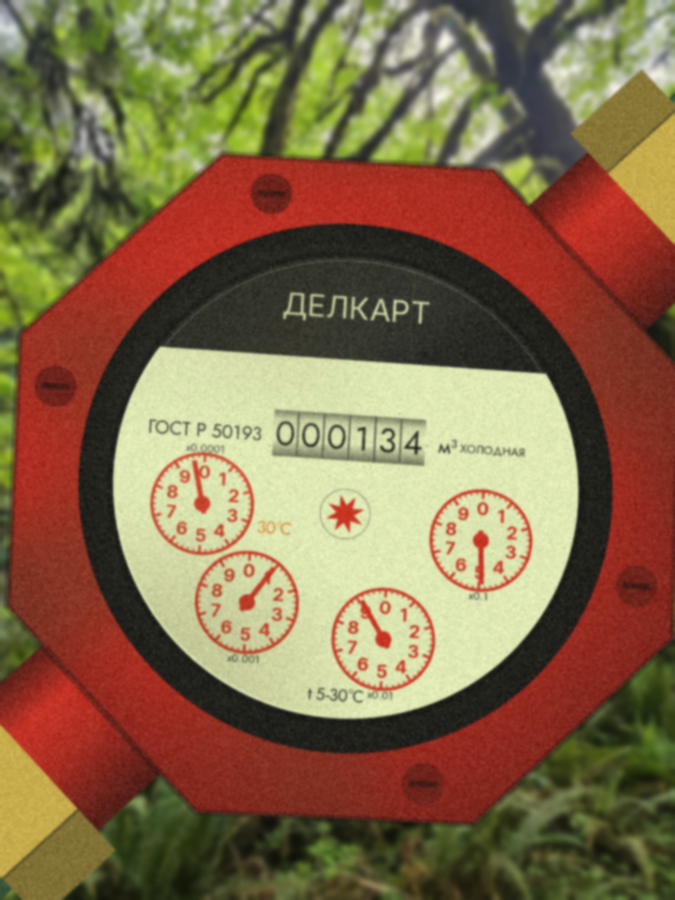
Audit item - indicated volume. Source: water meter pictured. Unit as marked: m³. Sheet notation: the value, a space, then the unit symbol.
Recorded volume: 134.4909 m³
